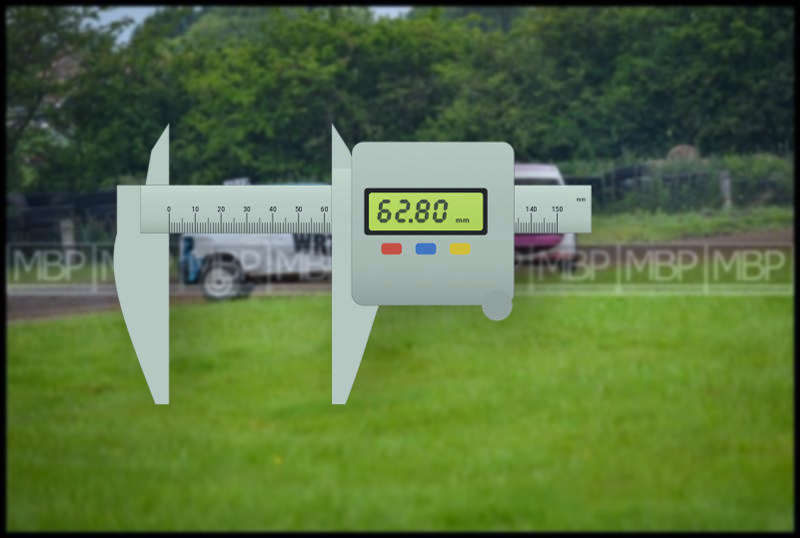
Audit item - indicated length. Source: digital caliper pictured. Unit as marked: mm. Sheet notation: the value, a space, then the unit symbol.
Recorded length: 62.80 mm
